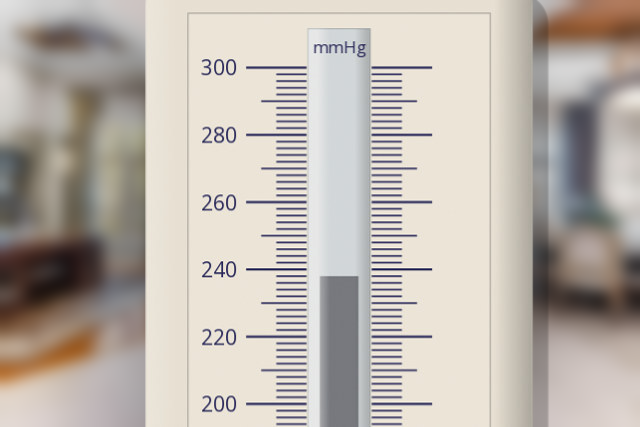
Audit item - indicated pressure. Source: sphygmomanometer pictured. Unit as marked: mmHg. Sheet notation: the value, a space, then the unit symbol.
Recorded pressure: 238 mmHg
